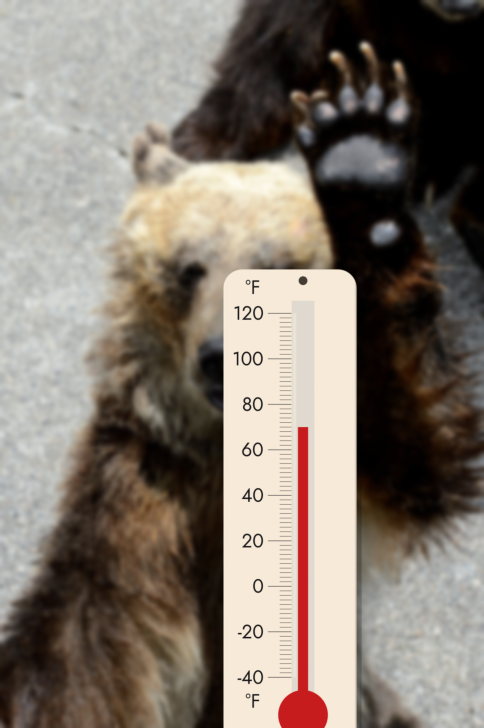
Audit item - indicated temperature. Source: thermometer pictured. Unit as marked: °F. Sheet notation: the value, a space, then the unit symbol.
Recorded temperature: 70 °F
